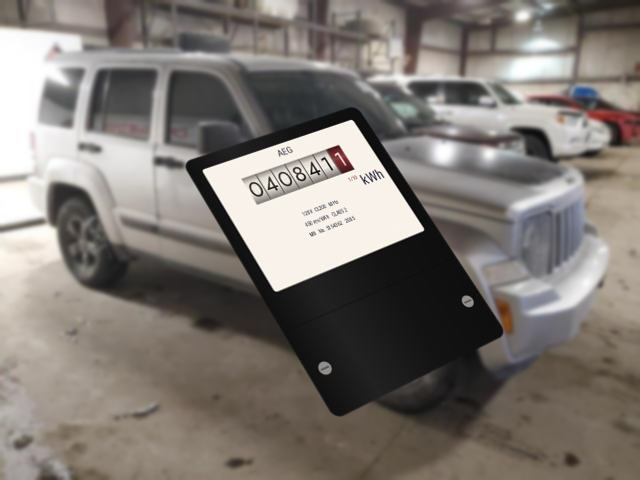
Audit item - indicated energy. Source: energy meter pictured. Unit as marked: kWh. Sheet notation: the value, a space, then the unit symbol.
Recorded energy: 40841.1 kWh
